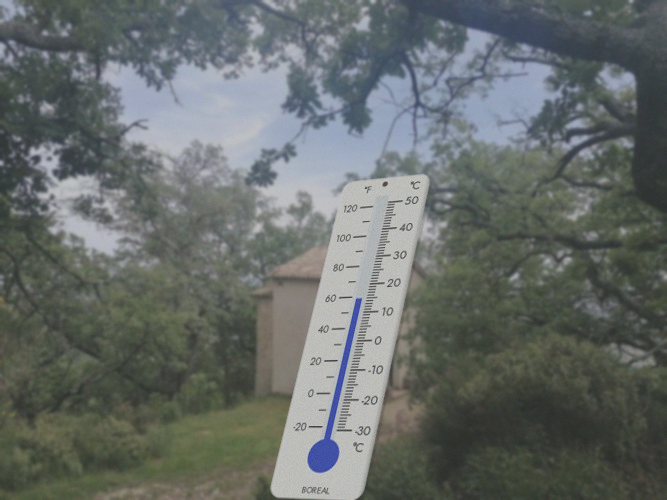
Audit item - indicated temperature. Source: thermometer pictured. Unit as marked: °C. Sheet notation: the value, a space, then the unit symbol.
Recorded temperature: 15 °C
